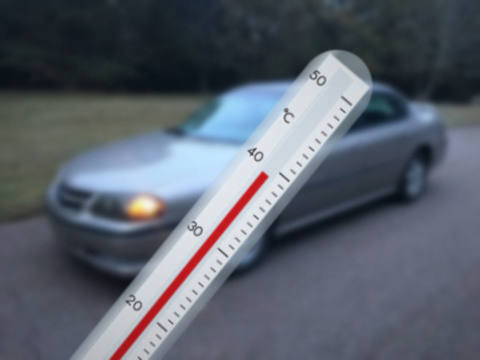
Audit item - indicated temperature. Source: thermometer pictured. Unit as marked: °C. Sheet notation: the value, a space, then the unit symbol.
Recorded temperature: 39 °C
